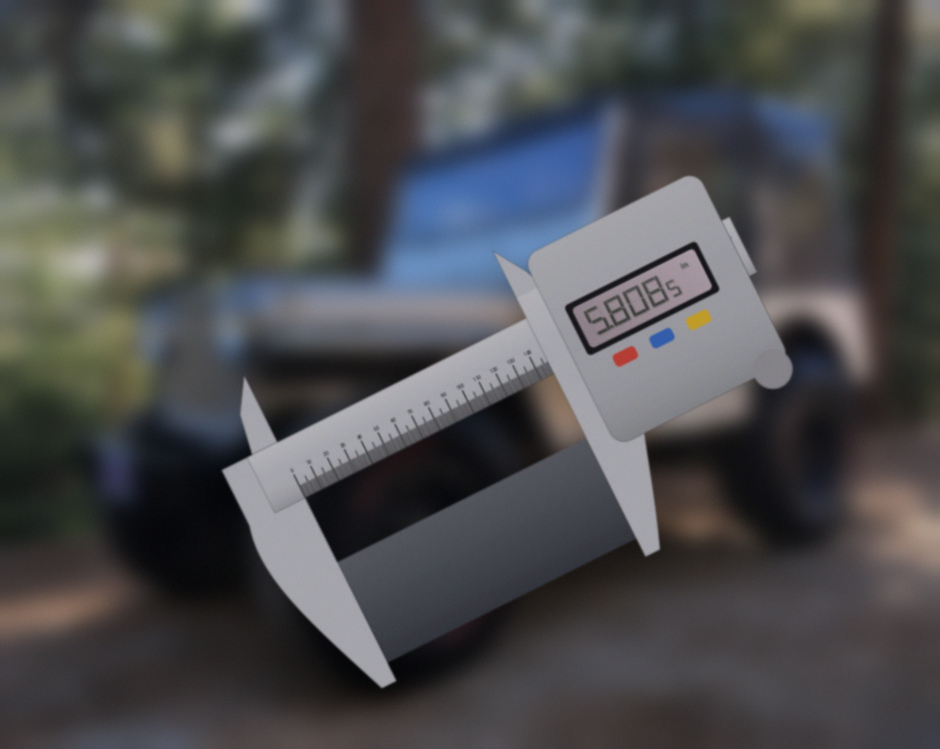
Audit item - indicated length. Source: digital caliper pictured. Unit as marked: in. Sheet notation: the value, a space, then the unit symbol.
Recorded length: 5.8085 in
